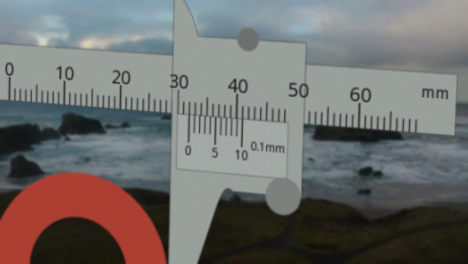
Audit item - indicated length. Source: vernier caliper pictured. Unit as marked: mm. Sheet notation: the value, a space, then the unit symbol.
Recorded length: 32.0 mm
